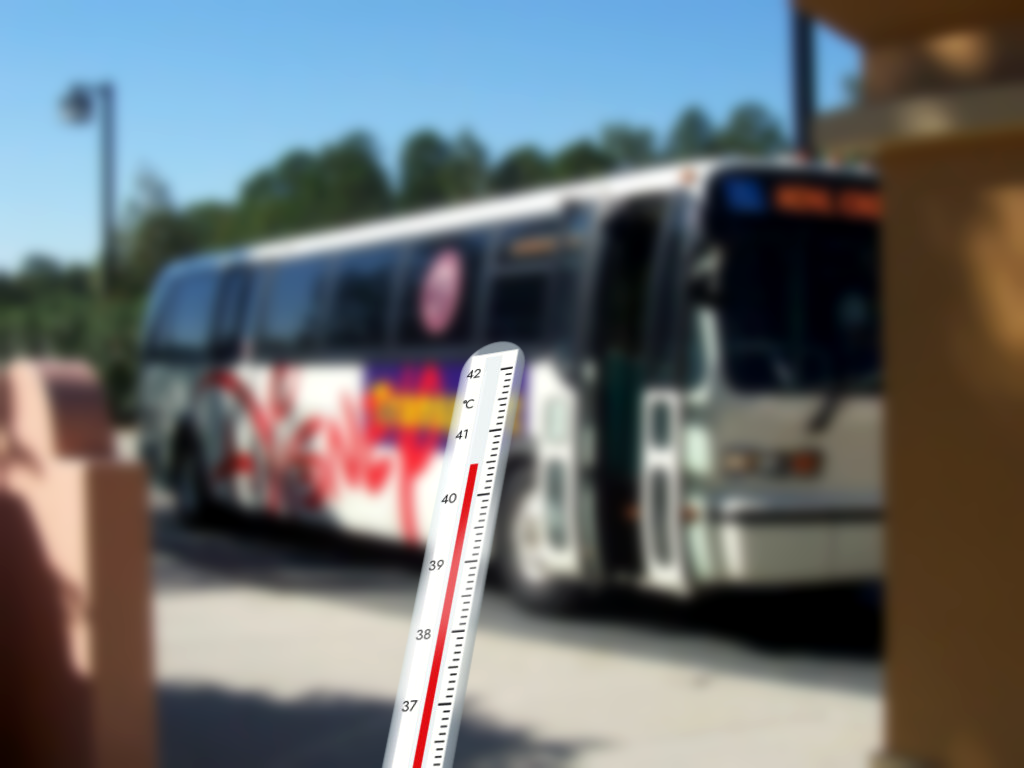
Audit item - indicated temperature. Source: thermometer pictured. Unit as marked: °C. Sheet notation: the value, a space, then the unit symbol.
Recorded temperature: 40.5 °C
